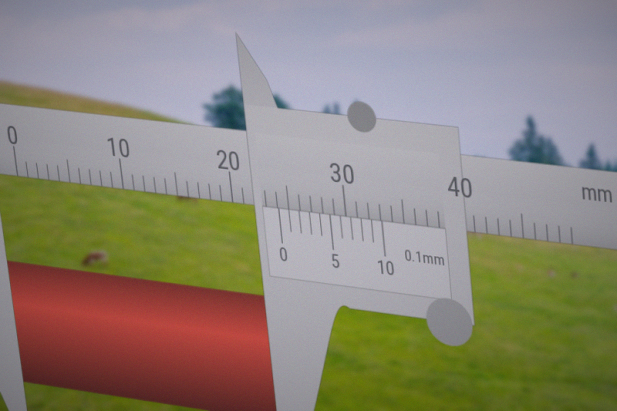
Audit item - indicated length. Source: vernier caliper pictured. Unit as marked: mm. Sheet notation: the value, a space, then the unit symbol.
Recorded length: 24.1 mm
